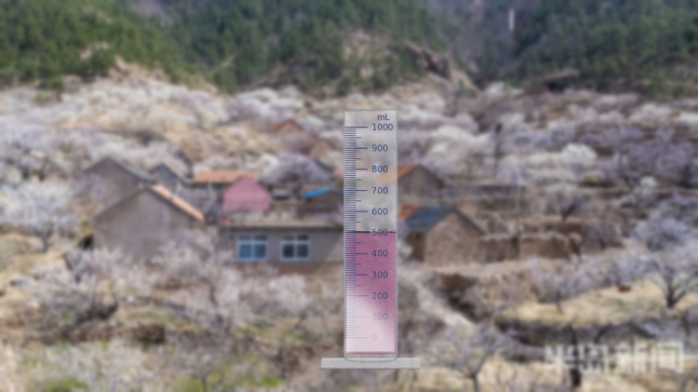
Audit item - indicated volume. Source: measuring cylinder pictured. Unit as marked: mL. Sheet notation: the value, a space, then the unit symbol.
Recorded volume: 500 mL
